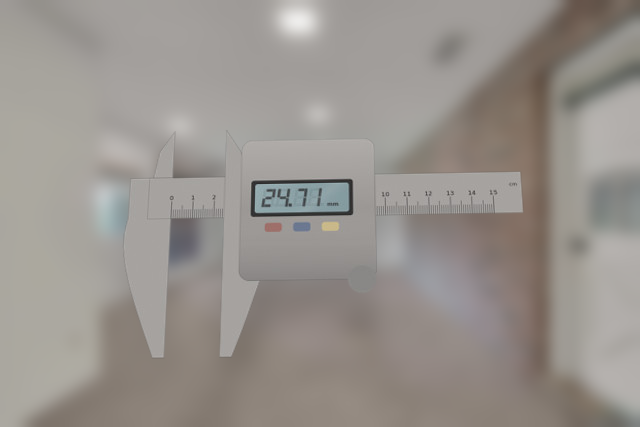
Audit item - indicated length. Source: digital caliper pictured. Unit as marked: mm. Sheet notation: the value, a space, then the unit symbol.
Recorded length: 24.71 mm
